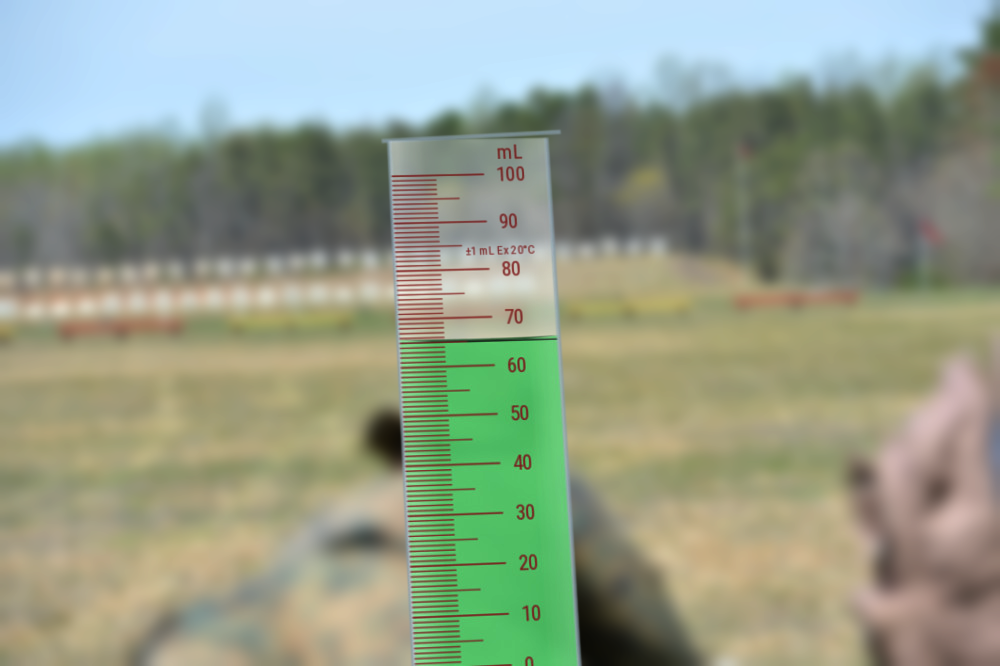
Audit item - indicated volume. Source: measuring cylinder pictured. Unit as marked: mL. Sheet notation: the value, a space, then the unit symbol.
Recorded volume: 65 mL
